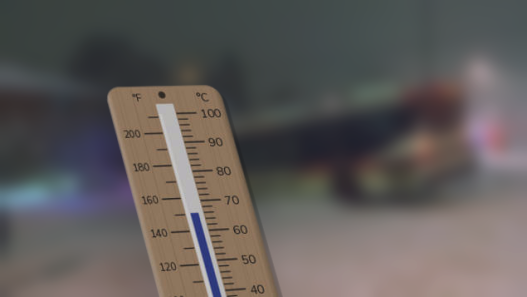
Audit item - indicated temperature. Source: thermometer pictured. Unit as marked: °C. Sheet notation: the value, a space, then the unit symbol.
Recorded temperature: 66 °C
